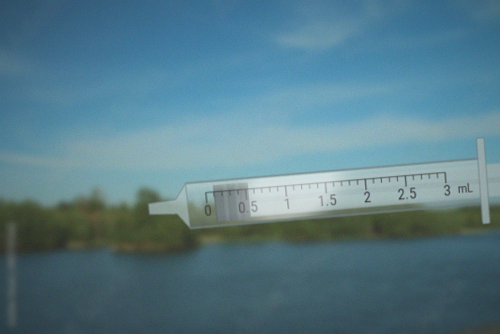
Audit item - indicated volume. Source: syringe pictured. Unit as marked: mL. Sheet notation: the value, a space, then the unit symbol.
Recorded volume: 0.1 mL
